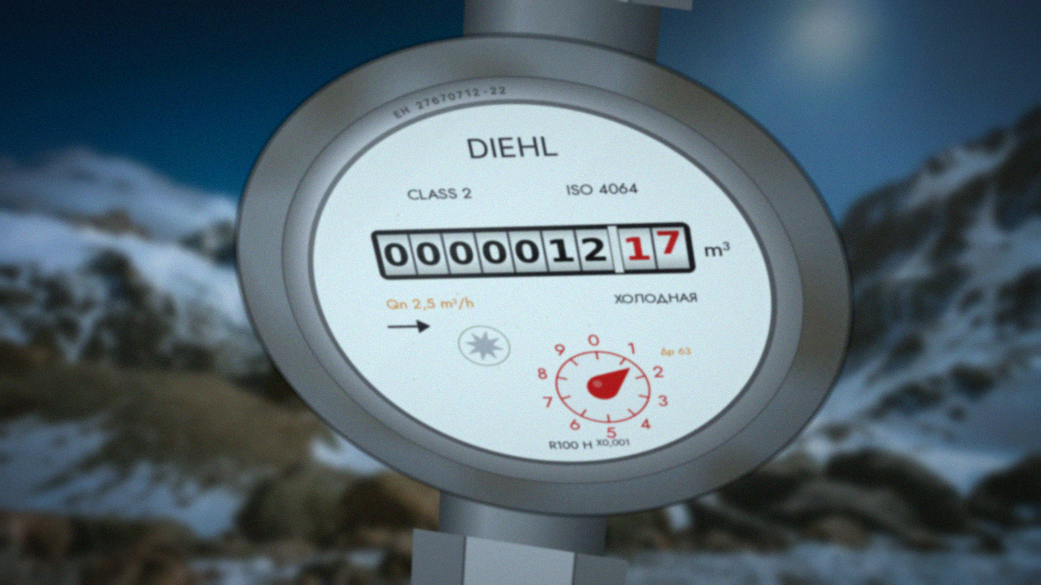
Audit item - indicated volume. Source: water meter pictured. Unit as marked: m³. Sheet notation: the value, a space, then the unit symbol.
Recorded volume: 12.171 m³
